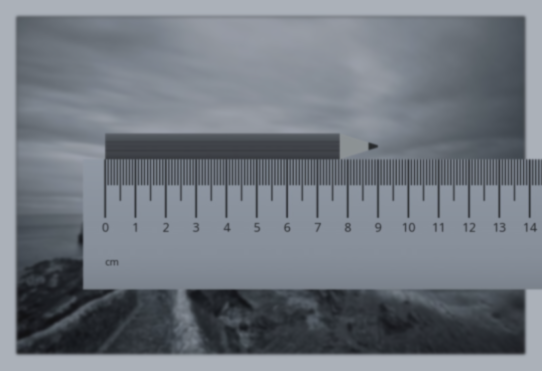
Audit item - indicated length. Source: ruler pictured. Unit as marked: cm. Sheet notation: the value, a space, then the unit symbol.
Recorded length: 9 cm
